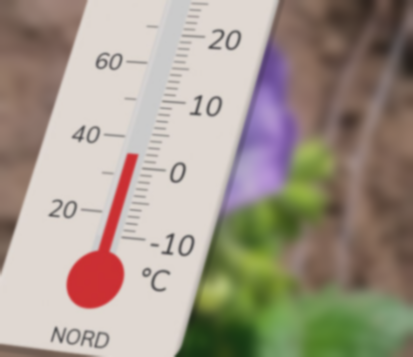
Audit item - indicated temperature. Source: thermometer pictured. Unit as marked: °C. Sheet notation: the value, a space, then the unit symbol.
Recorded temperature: 2 °C
